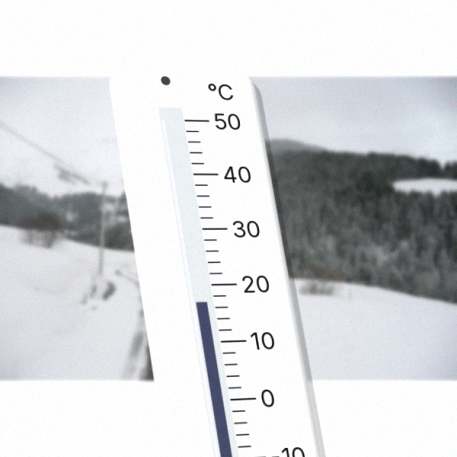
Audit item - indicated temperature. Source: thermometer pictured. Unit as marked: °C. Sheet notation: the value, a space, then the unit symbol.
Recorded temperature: 17 °C
